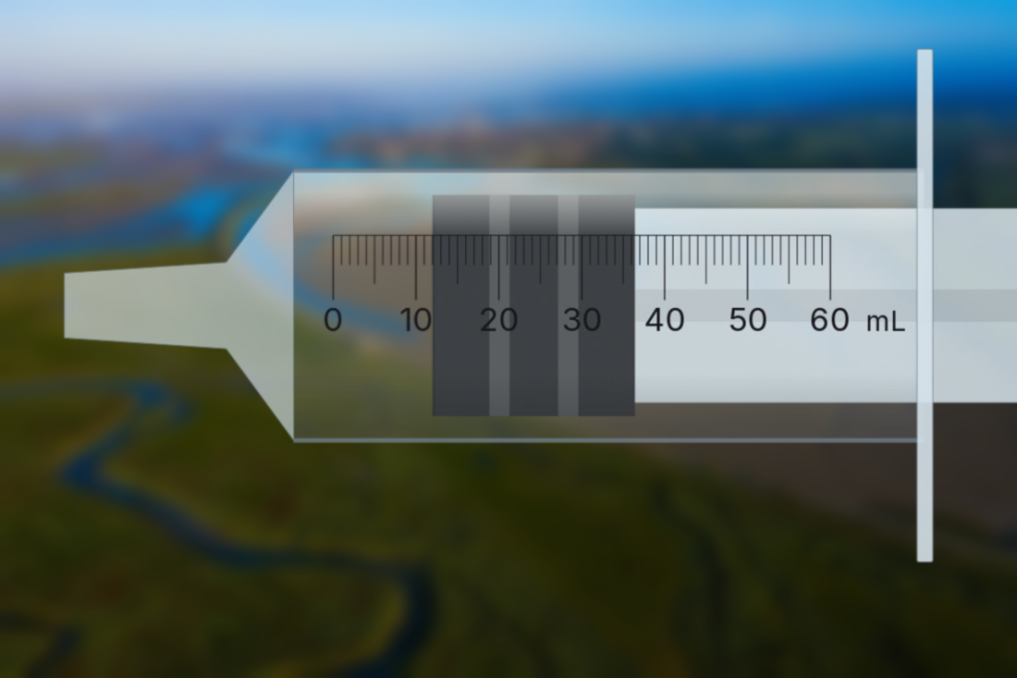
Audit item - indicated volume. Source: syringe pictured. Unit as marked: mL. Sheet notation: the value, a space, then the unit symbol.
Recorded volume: 12 mL
